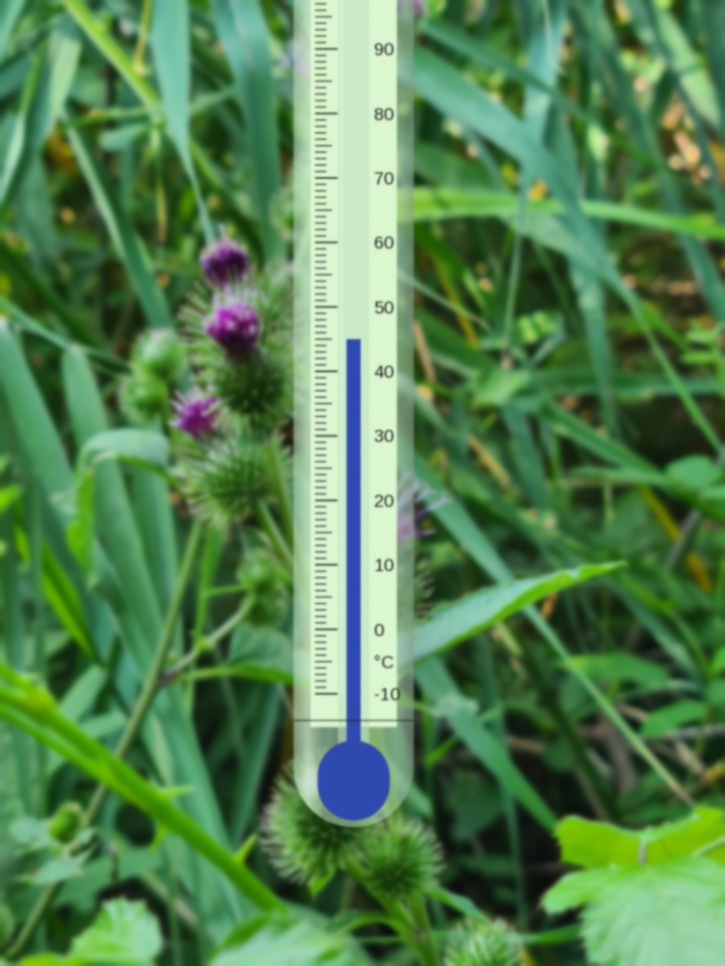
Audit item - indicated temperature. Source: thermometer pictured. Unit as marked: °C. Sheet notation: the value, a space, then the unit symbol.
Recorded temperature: 45 °C
